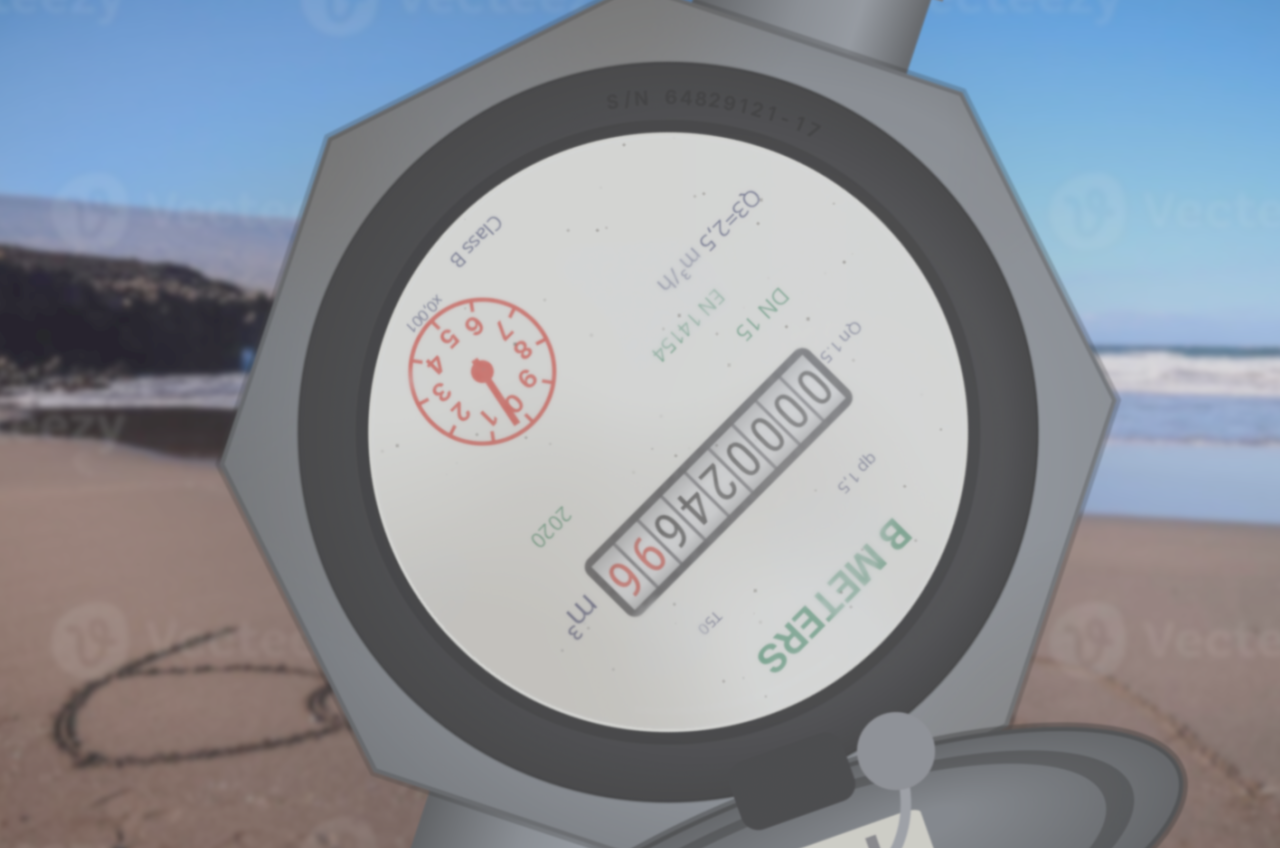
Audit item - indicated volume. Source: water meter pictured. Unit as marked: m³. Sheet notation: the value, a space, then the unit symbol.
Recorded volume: 246.960 m³
